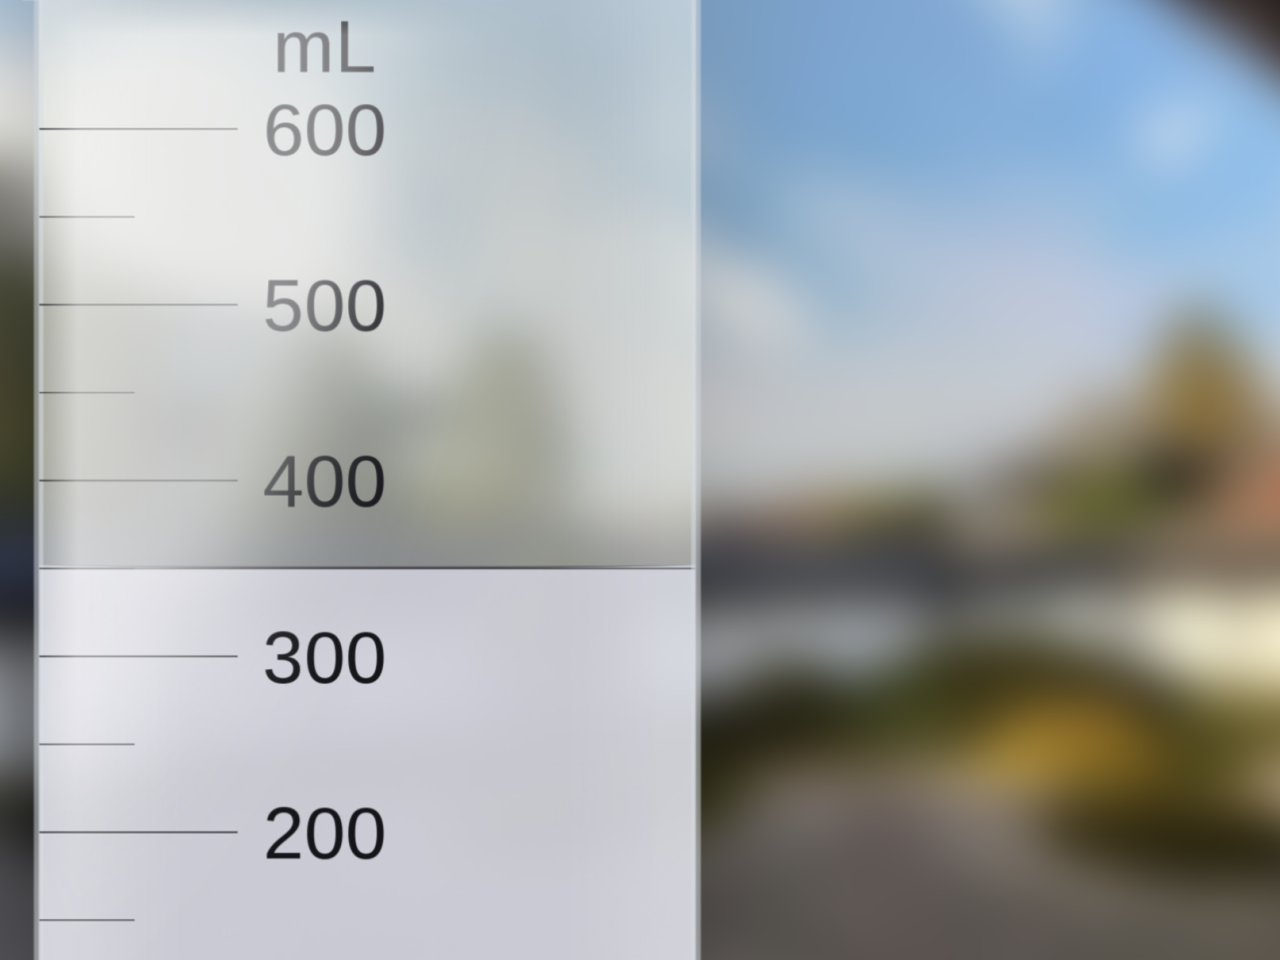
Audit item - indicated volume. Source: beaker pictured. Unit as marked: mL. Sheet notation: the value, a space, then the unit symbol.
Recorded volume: 350 mL
